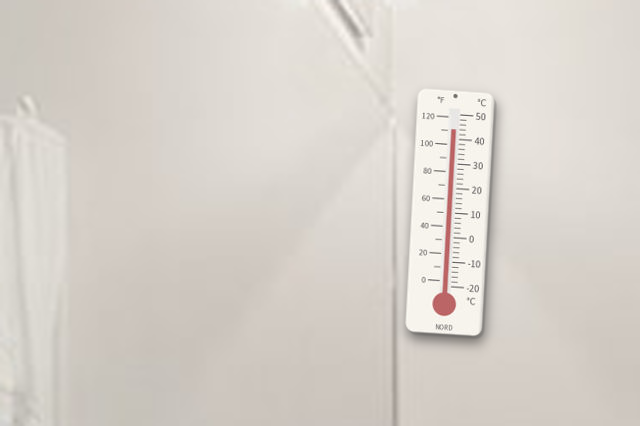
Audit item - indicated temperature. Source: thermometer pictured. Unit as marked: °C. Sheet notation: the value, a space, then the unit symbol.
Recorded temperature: 44 °C
